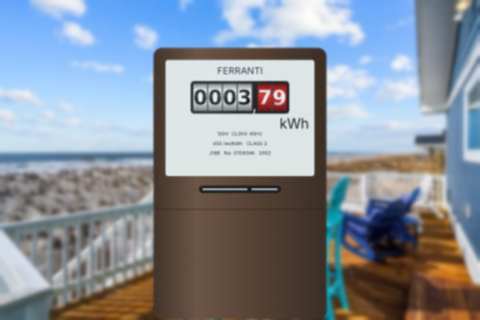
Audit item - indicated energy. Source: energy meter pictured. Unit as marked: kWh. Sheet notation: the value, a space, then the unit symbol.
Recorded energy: 3.79 kWh
